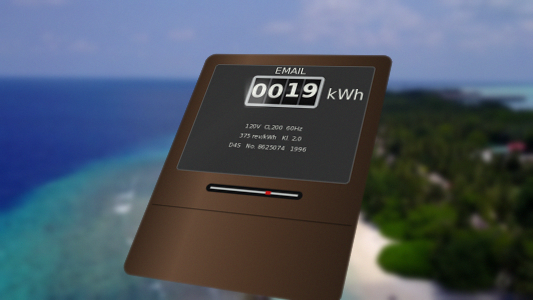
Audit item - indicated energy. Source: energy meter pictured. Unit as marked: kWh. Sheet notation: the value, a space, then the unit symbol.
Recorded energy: 19 kWh
